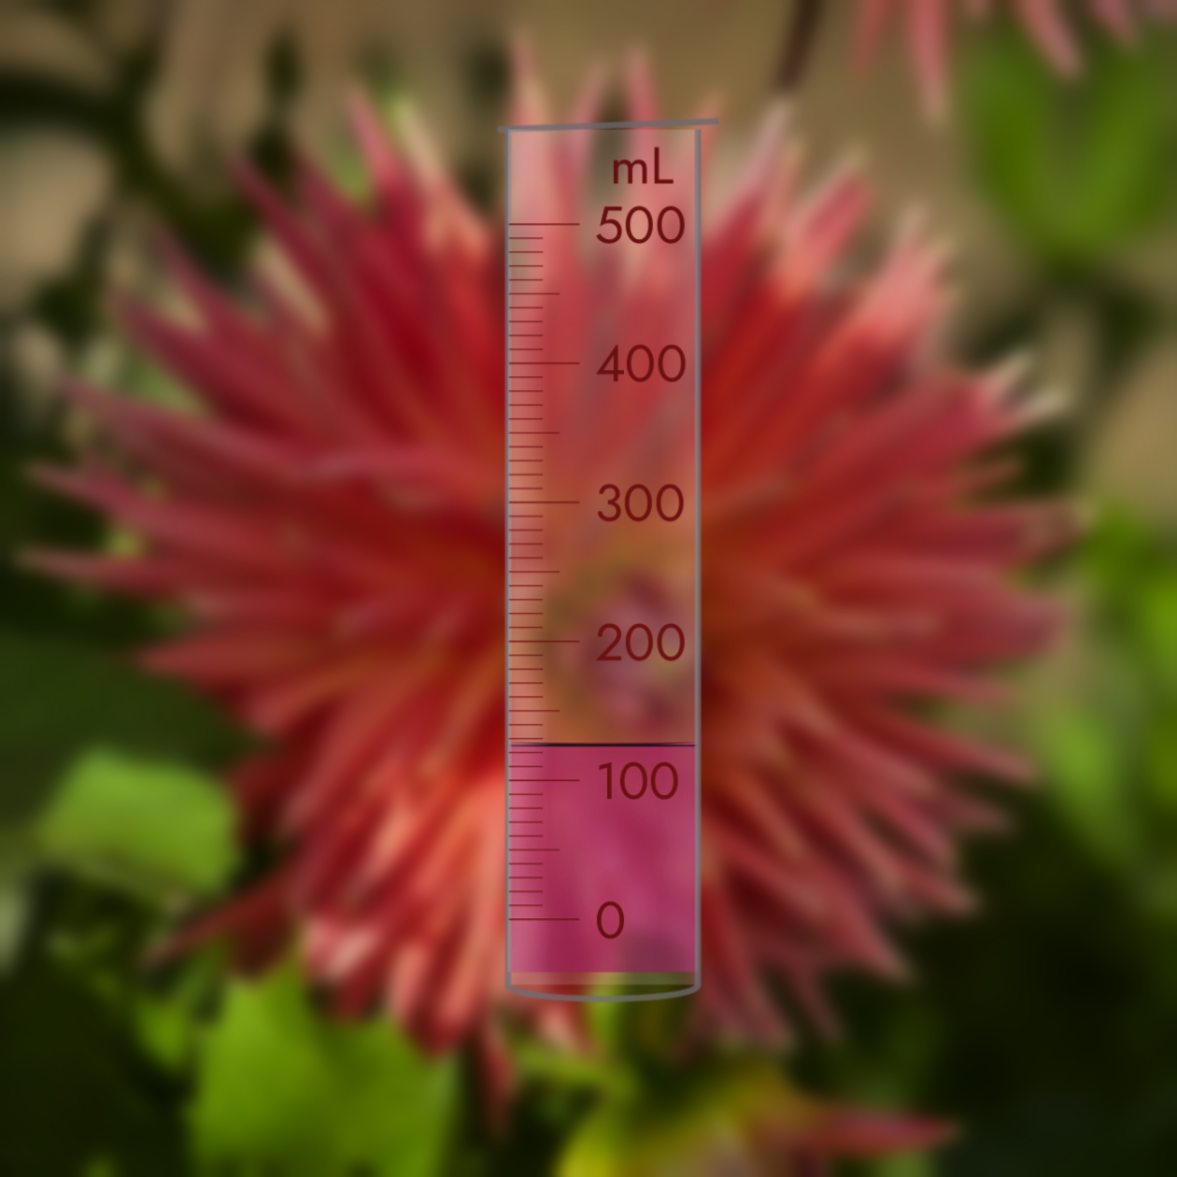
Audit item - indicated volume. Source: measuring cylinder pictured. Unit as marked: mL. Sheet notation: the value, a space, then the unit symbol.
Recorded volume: 125 mL
